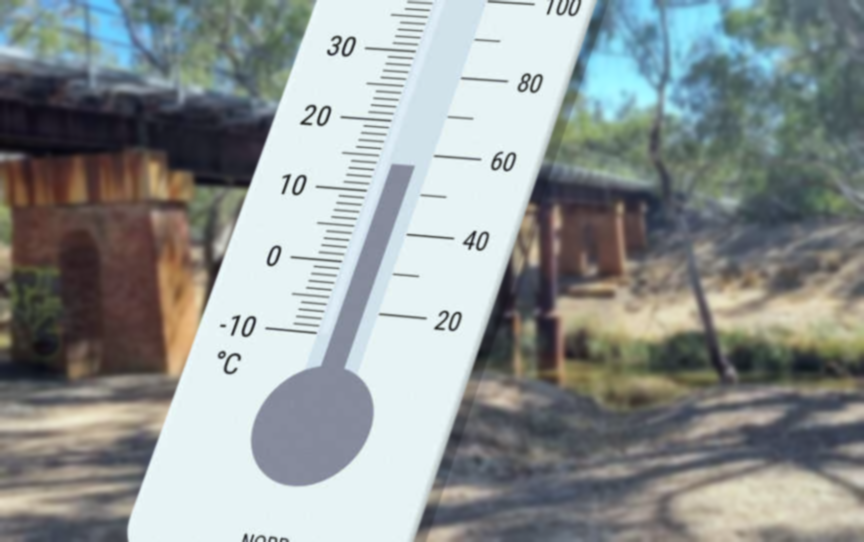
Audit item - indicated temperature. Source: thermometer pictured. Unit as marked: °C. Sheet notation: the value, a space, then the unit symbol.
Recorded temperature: 14 °C
